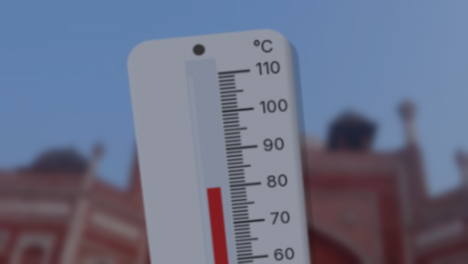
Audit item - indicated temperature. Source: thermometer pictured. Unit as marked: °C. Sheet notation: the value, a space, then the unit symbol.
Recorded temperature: 80 °C
